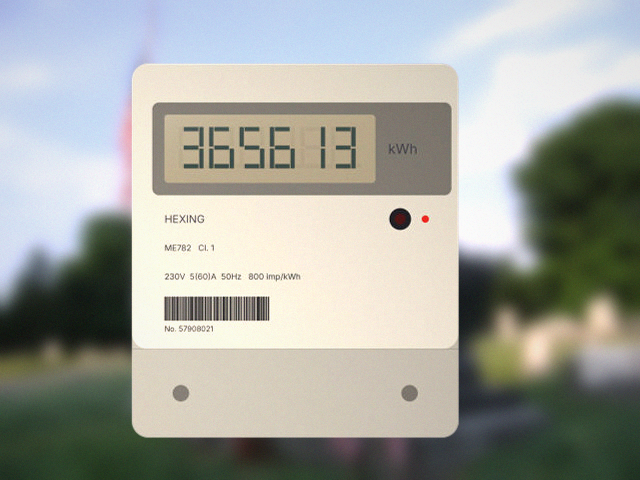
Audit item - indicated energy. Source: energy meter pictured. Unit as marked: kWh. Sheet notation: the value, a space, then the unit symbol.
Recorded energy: 365613 kWh
